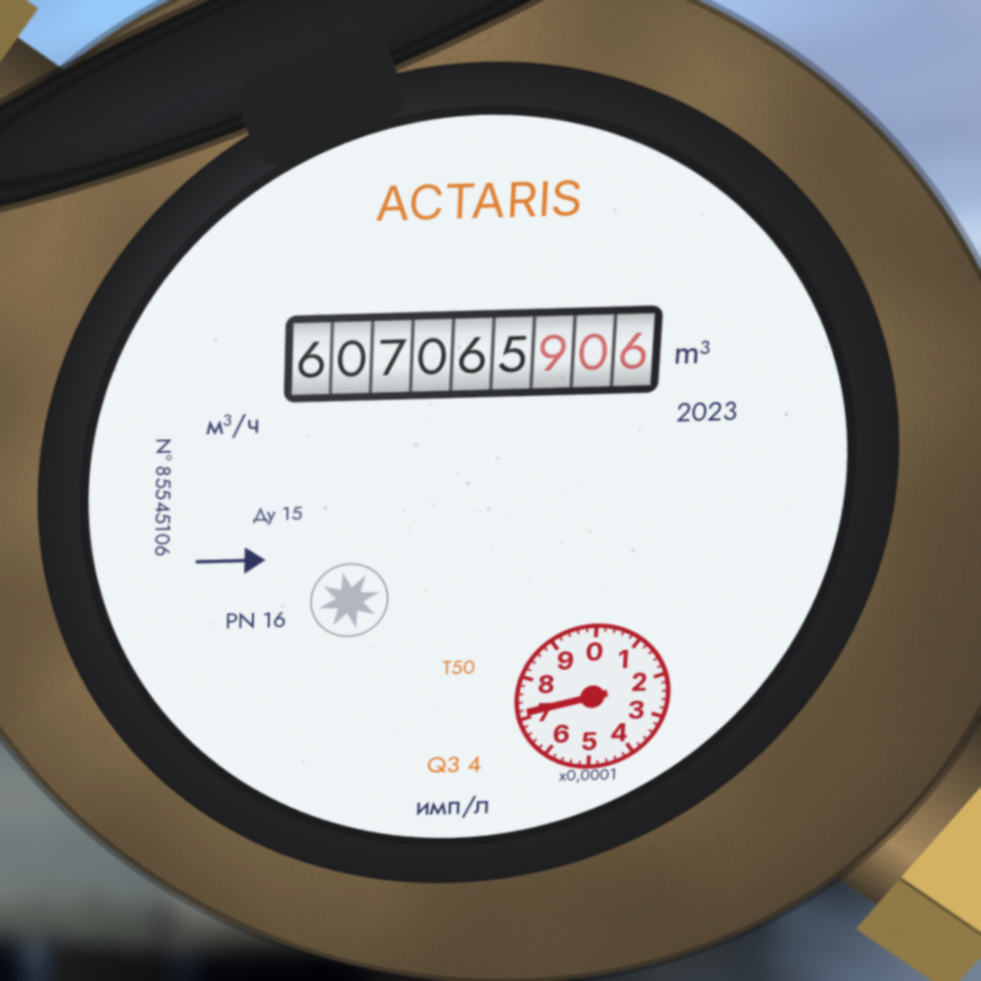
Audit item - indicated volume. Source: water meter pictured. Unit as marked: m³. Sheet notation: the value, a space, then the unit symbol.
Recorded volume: 607065.9067 m³
